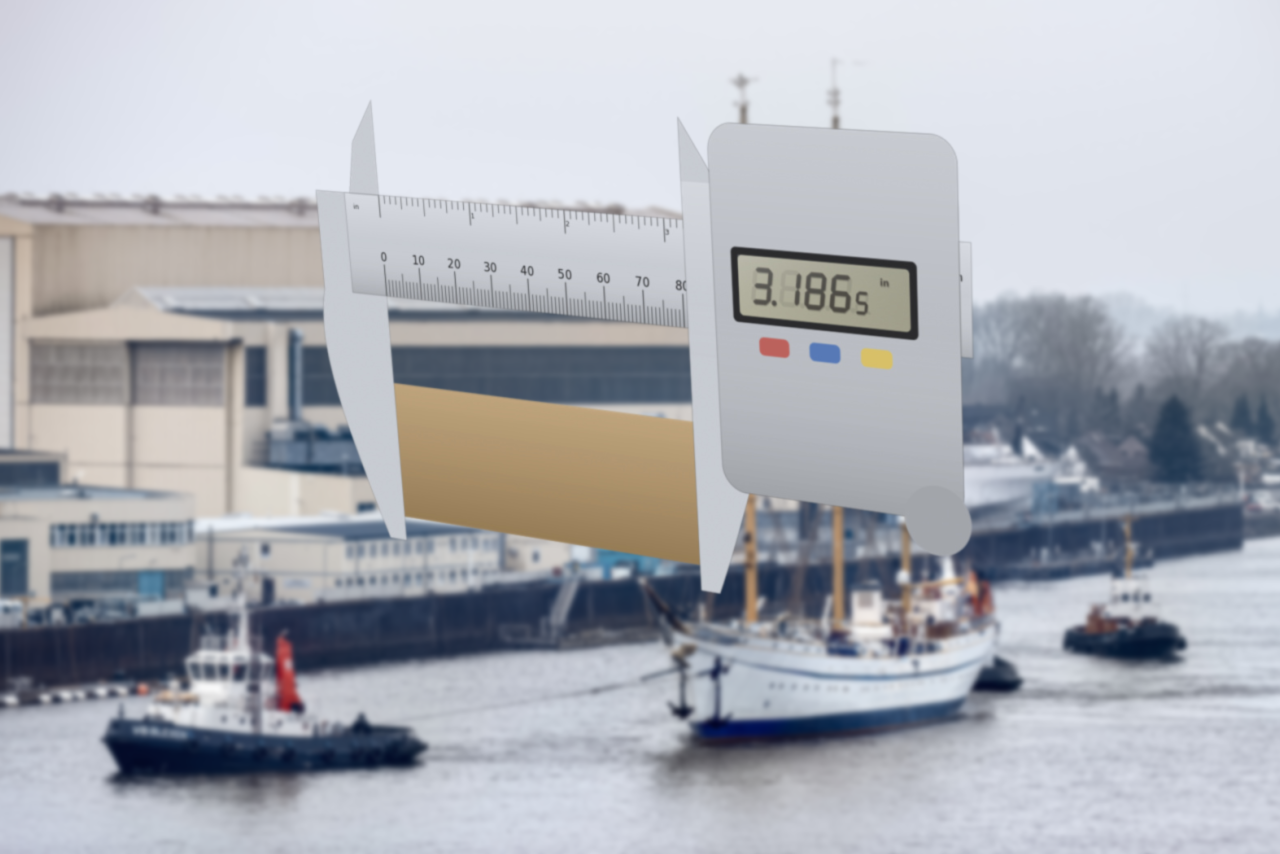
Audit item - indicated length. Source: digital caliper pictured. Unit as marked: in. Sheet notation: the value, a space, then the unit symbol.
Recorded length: 3.1865 in
